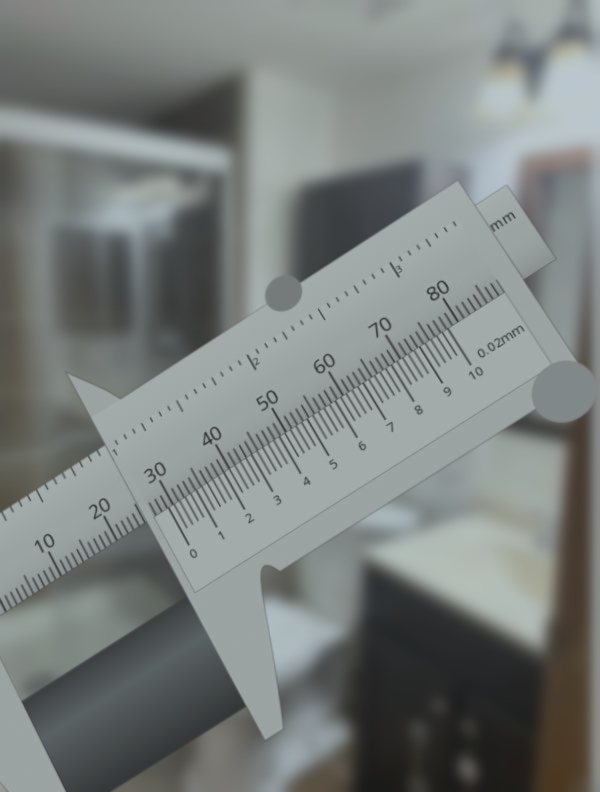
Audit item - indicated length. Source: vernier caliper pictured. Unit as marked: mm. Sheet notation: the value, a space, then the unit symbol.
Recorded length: 29.2 mm
